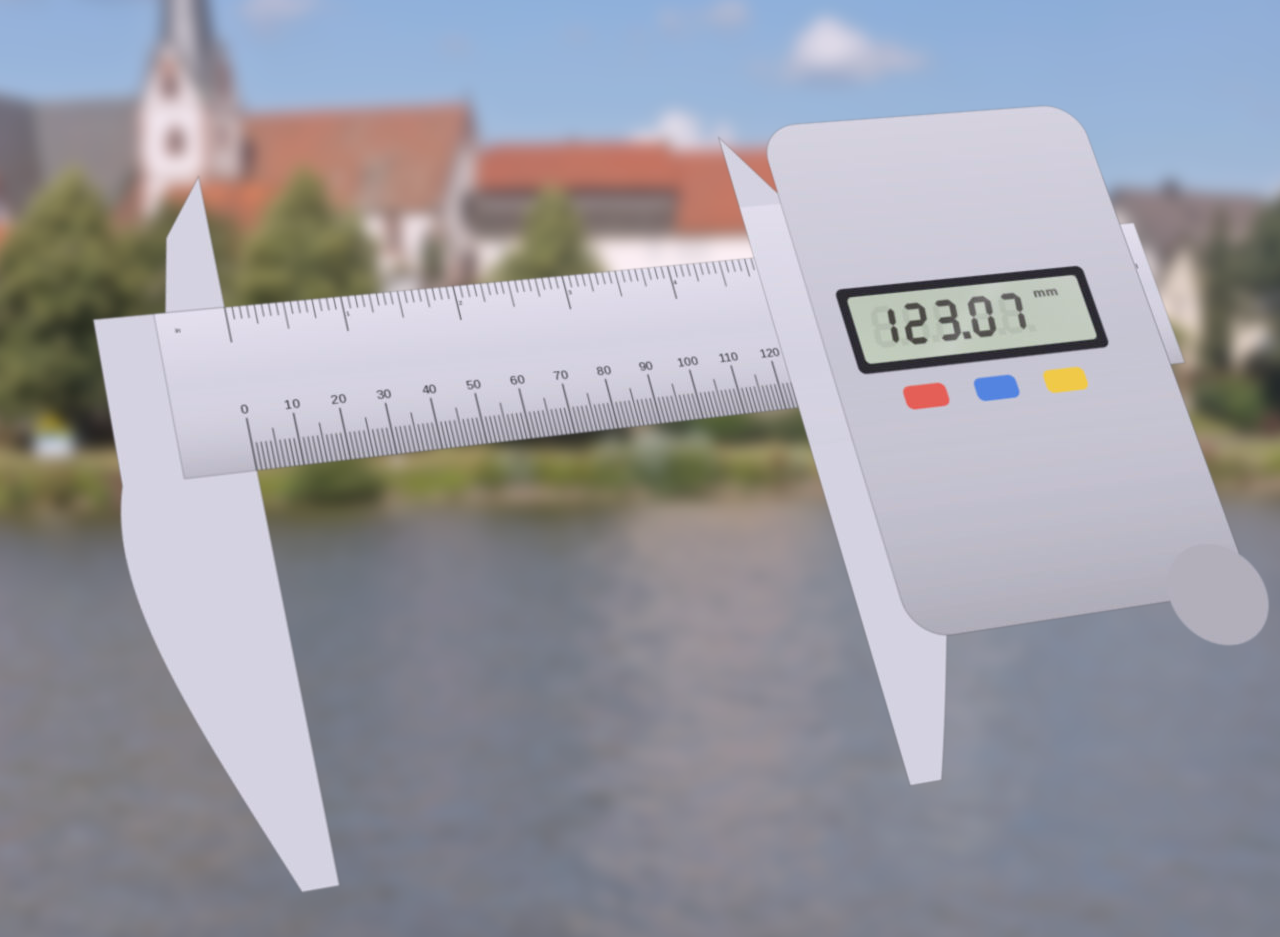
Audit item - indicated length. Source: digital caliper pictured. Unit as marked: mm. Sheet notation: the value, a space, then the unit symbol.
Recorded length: 123.07 mm
